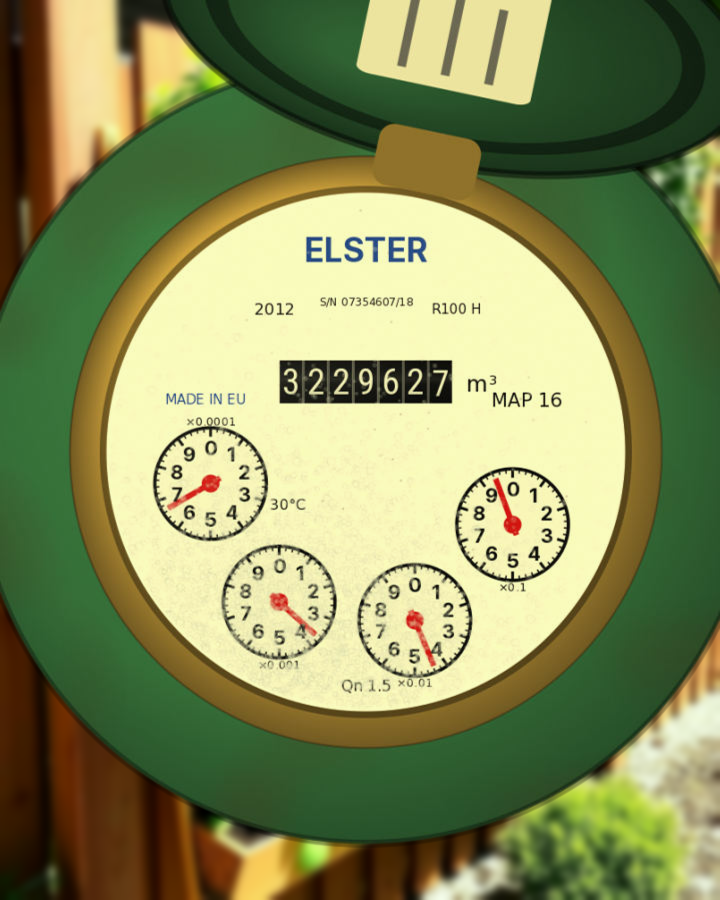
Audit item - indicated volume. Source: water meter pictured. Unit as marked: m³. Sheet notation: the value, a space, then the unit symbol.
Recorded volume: 3229626.9436 m³
